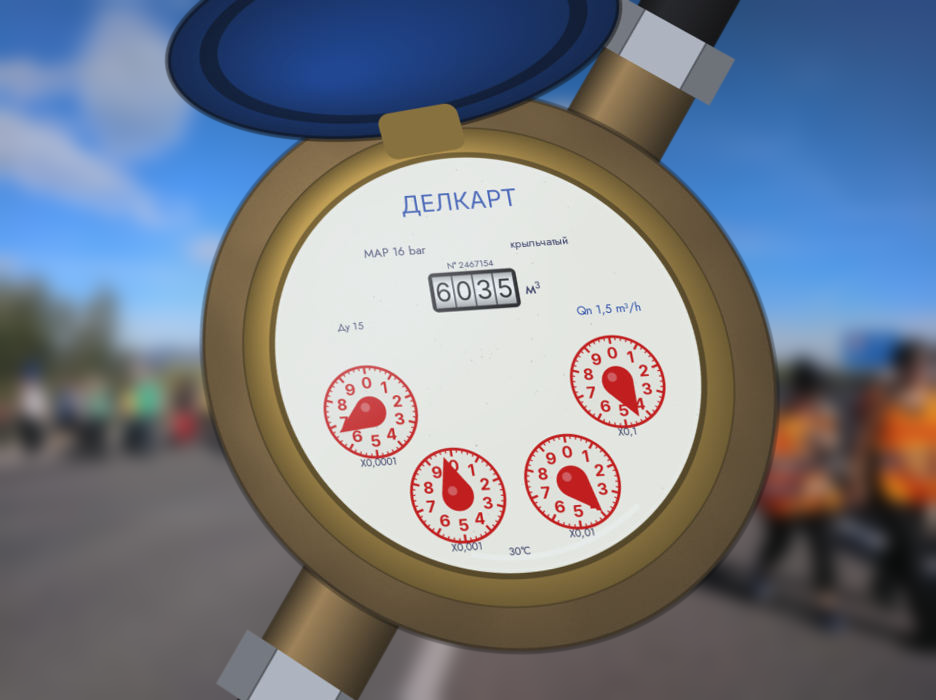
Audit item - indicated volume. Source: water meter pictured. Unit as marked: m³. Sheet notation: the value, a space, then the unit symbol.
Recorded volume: 6035.4396 m³
